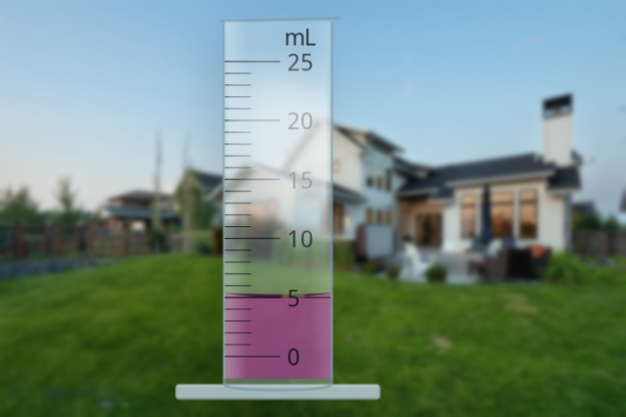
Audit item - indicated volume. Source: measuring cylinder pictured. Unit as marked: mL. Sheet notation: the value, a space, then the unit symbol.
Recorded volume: 5 mL
